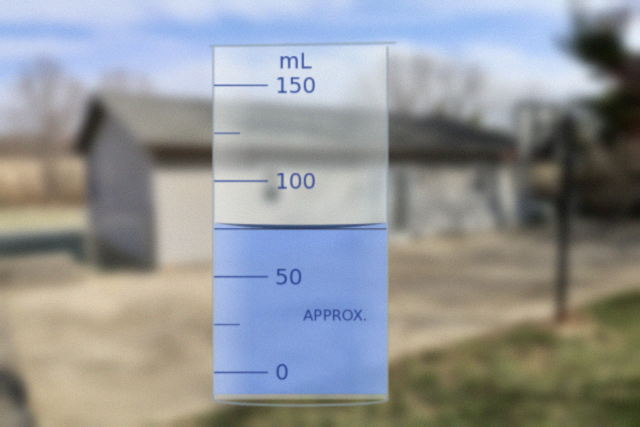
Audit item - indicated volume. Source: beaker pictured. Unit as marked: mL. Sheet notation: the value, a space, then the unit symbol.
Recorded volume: 75 mL
